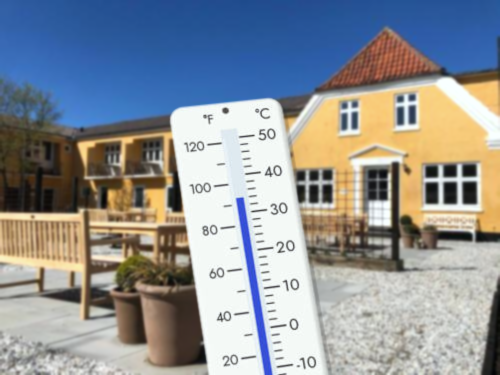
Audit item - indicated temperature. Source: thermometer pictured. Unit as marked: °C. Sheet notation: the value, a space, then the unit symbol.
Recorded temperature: 34 °C
